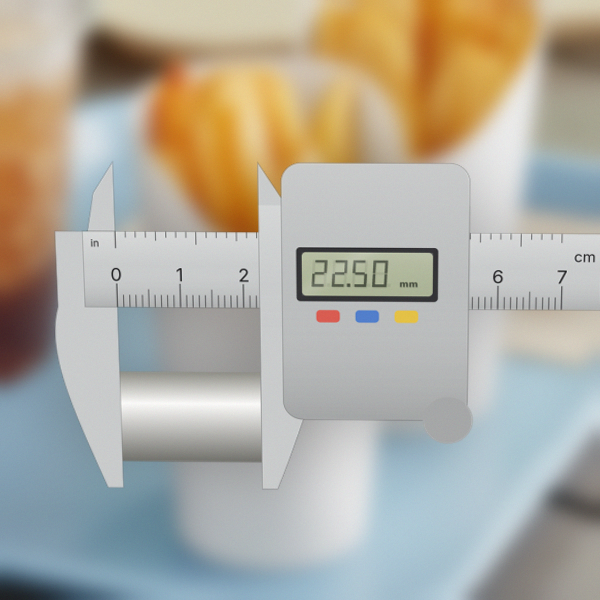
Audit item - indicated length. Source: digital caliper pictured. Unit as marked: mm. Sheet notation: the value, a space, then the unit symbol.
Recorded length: 22.50 mm
